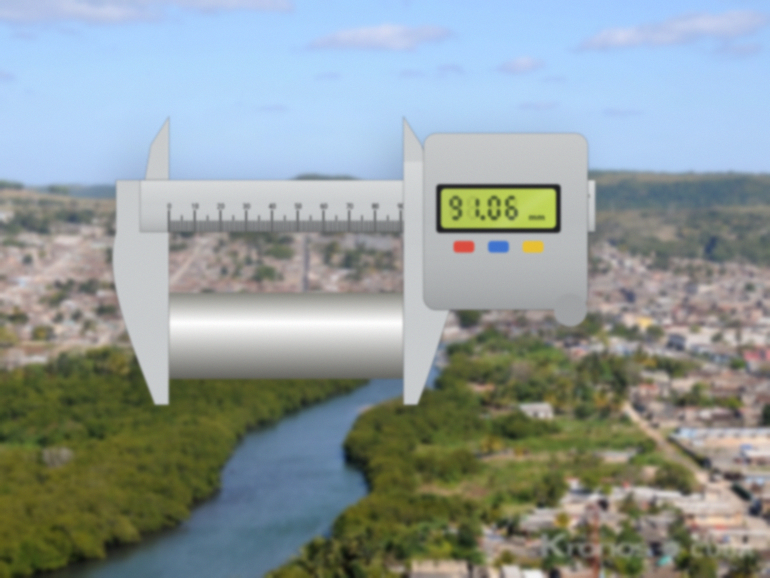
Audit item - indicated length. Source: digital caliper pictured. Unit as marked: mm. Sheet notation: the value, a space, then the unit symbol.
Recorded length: 91.06 mm
